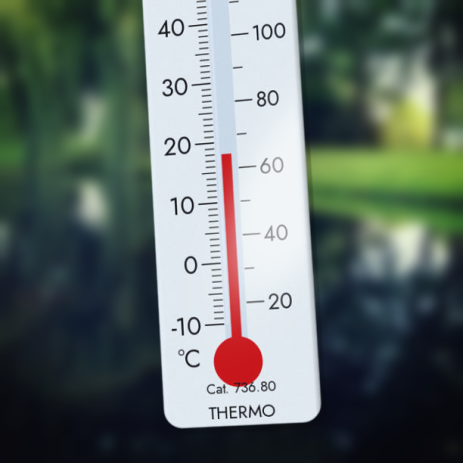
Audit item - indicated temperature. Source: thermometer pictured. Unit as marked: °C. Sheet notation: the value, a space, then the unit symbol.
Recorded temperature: 18 °C
